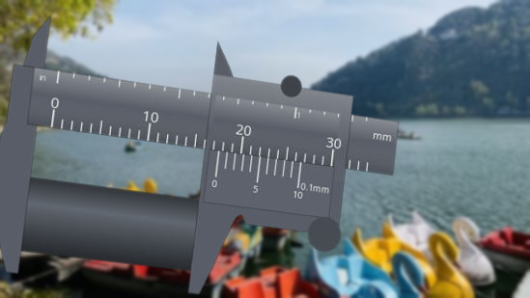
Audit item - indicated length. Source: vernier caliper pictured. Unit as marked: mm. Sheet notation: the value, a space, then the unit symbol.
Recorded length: 17.6 mm
